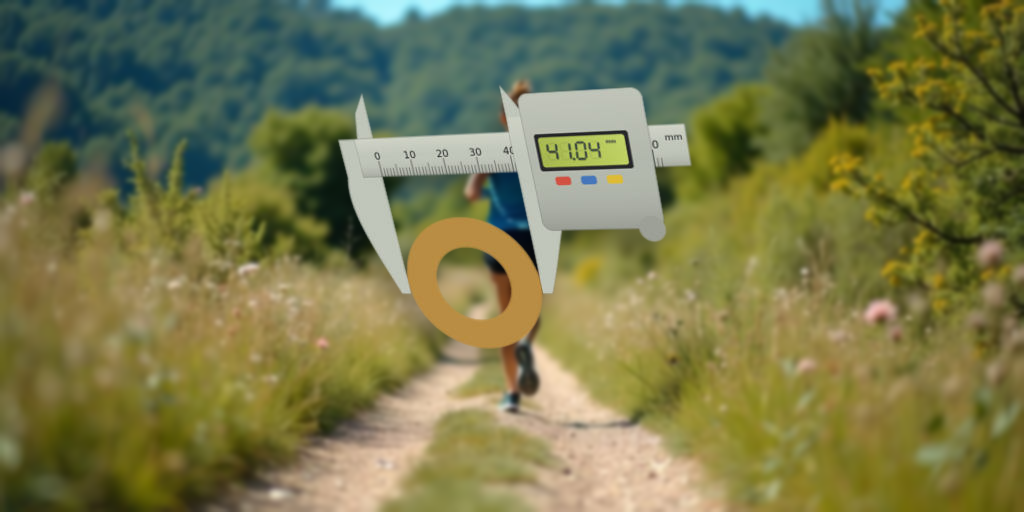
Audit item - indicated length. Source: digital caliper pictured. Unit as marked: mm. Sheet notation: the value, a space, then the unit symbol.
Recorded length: 41.04 mm
